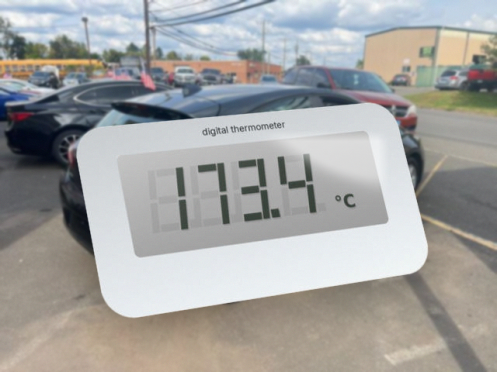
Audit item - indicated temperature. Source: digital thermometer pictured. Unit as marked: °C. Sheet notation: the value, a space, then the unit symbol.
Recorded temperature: 173.4 °C
